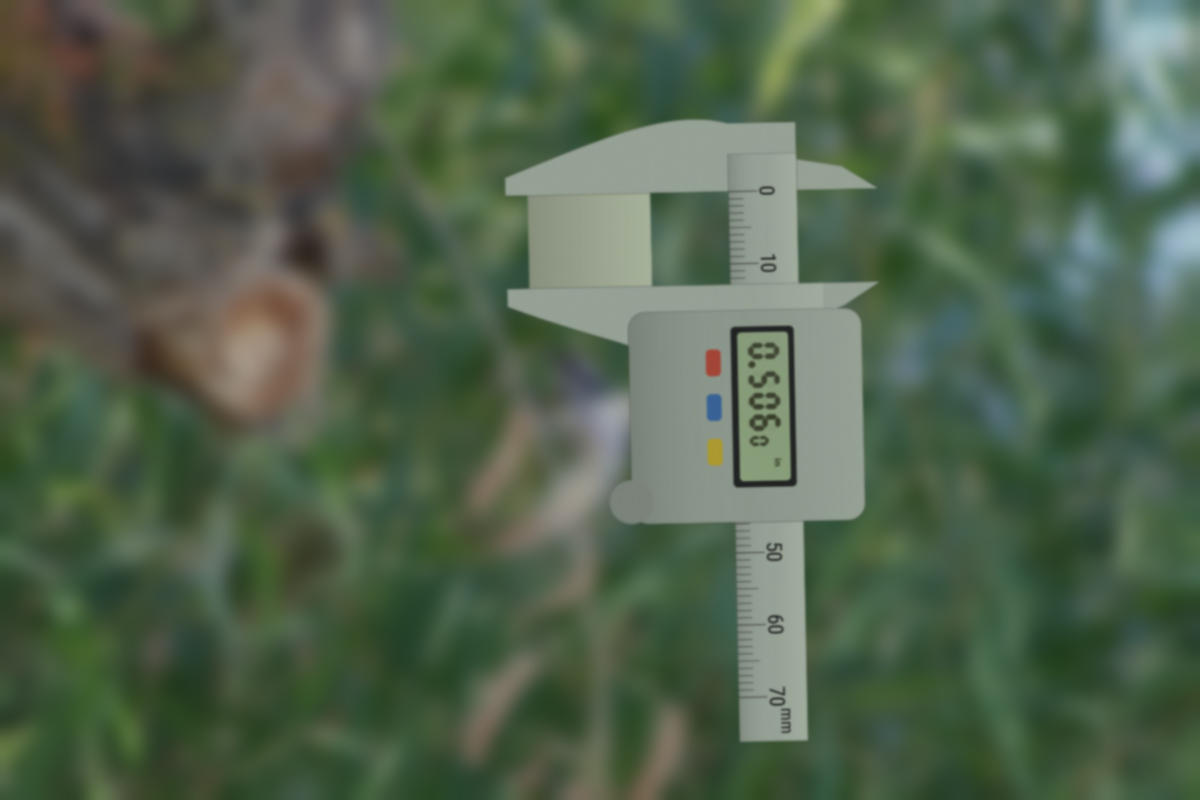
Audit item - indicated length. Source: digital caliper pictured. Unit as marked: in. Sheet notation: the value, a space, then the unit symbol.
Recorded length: 0.5060 in
